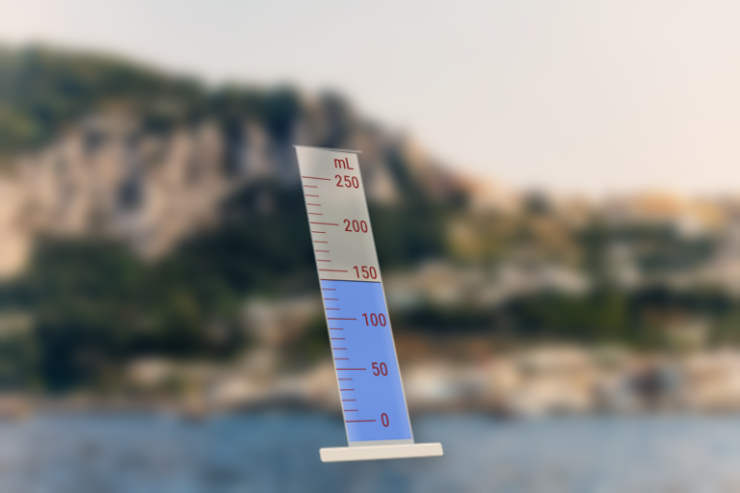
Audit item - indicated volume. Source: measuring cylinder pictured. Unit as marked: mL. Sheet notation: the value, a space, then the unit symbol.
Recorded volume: 140 mL
